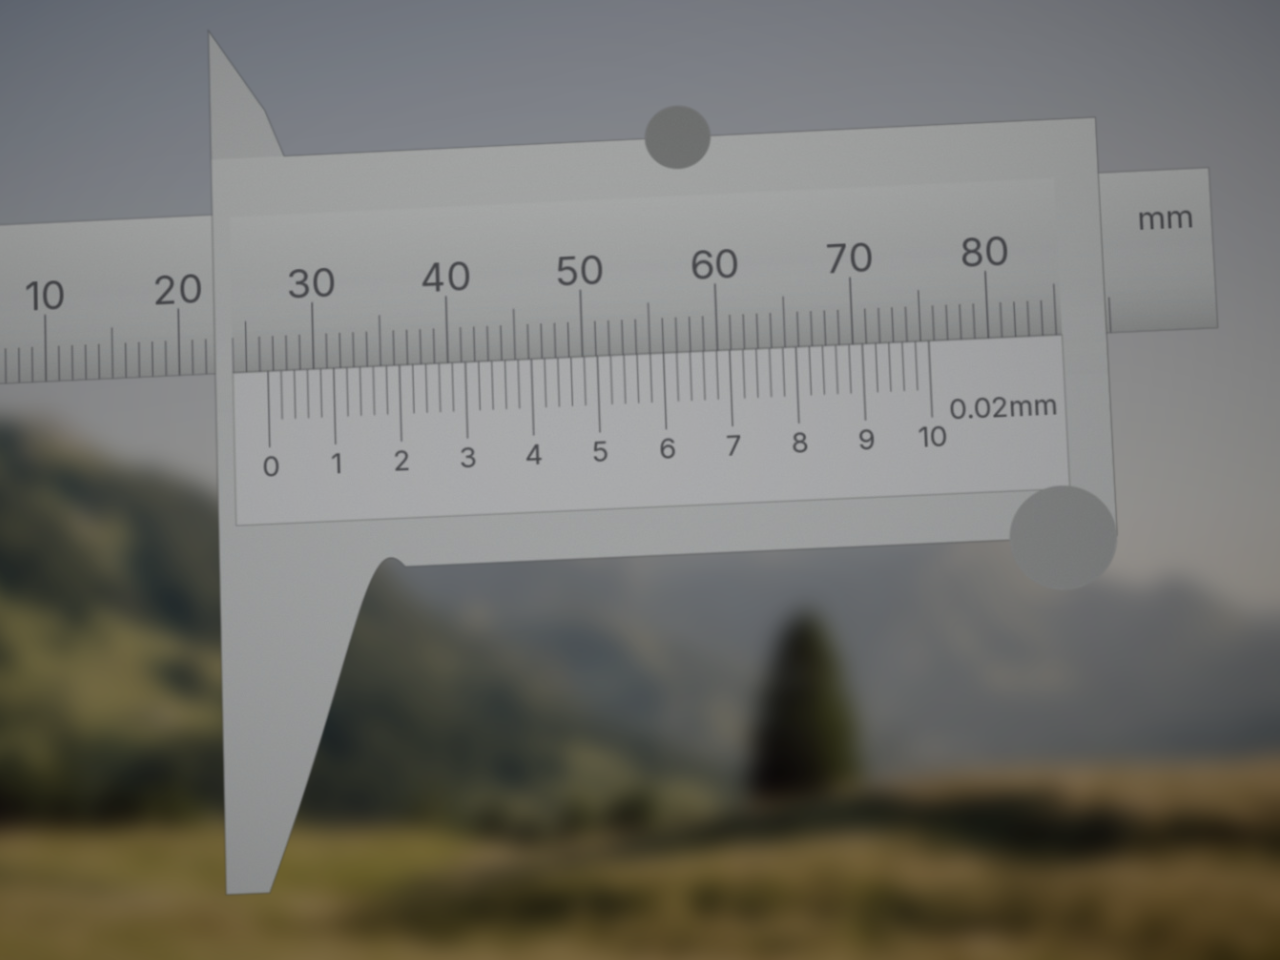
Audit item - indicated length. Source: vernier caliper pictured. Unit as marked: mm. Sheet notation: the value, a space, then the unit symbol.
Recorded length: 26.6 mm
